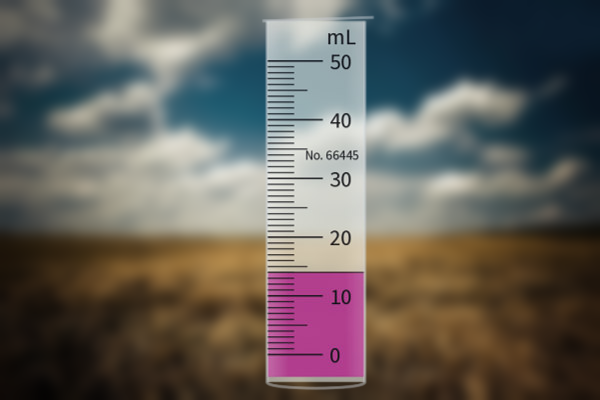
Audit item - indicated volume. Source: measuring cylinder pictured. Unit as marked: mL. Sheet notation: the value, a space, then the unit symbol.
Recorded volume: 14 mL
